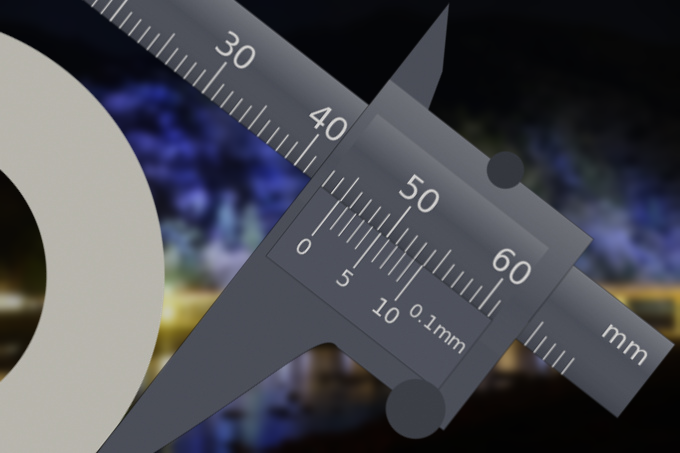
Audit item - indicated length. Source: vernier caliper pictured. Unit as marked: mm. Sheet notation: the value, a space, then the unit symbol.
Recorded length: 44.9 mm
